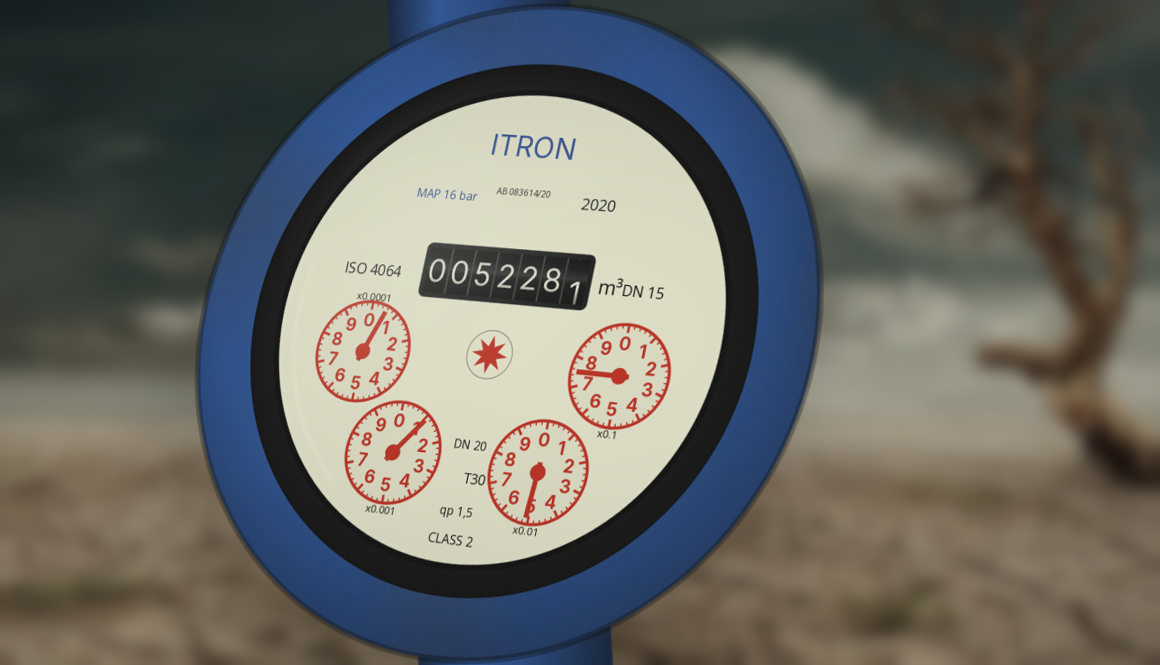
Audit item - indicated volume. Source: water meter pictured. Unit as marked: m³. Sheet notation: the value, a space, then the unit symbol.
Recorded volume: 52280.7510 m³
